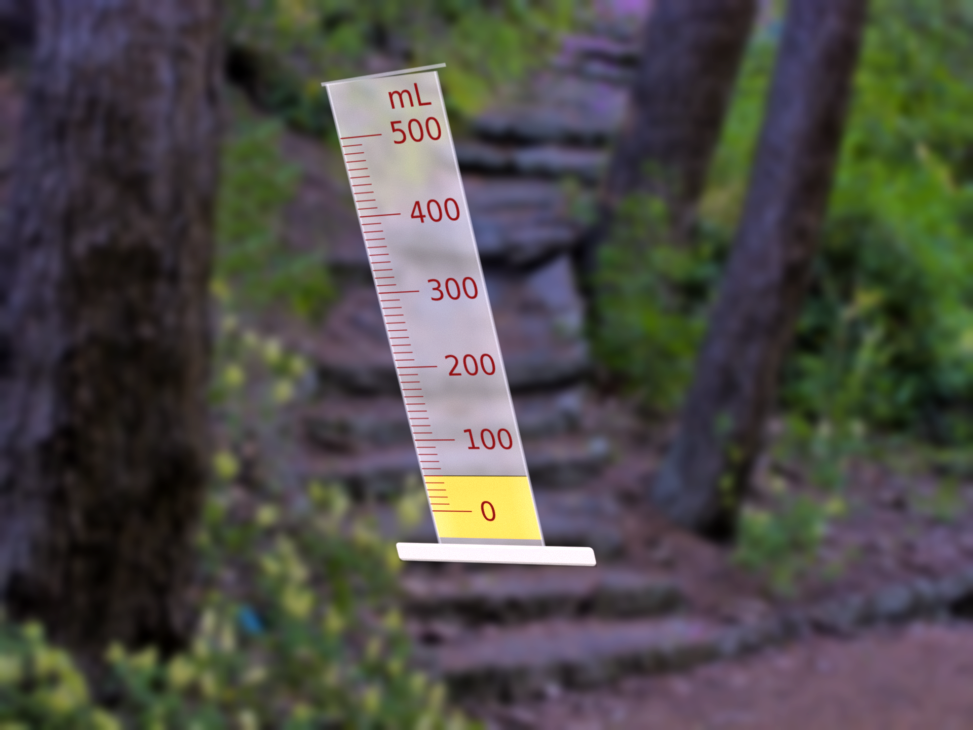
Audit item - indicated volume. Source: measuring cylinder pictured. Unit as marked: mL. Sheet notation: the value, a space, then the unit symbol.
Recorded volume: 50 mL
